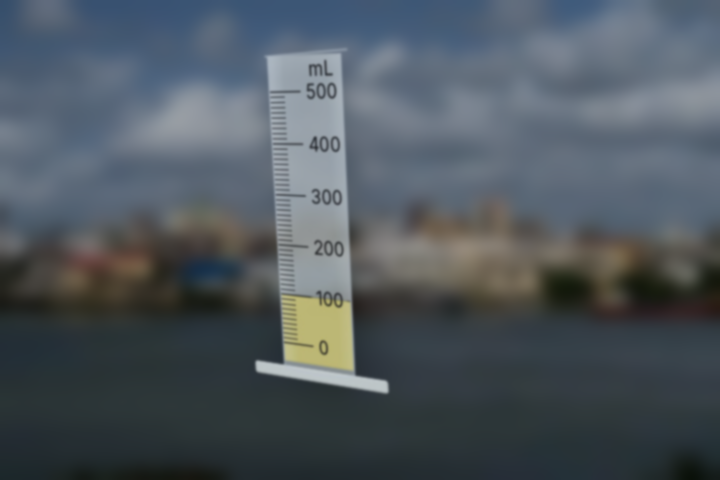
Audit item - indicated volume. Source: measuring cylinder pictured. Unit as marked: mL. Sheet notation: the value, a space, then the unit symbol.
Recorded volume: 100 mL
